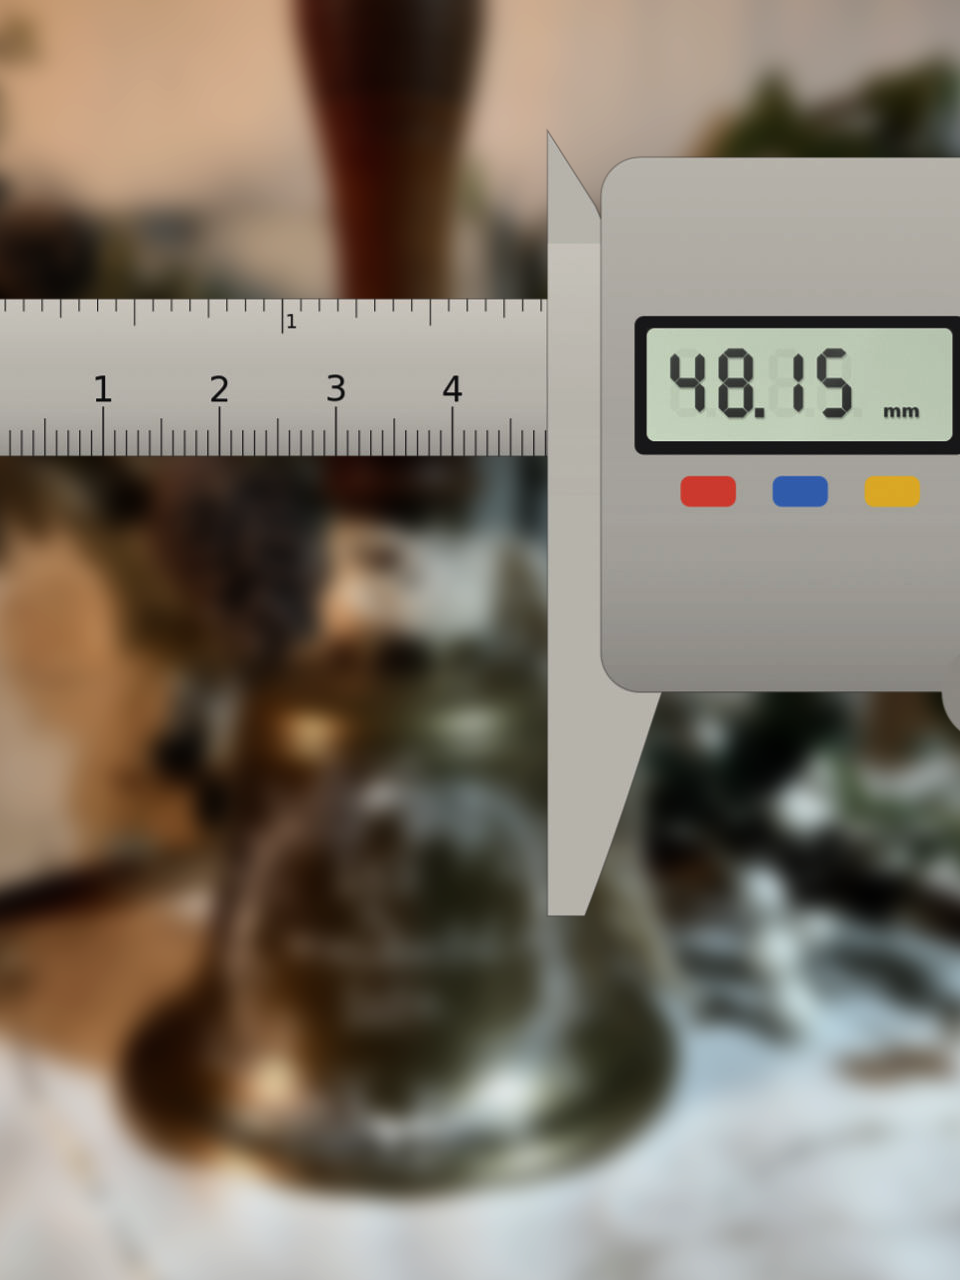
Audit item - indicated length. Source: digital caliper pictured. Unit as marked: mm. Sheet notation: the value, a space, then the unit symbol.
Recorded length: 48.15 mm
